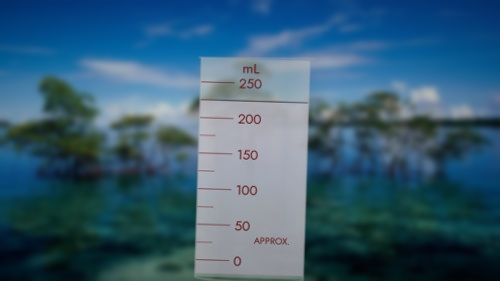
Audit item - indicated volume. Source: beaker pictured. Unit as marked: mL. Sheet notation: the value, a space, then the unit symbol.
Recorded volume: 225 mL
